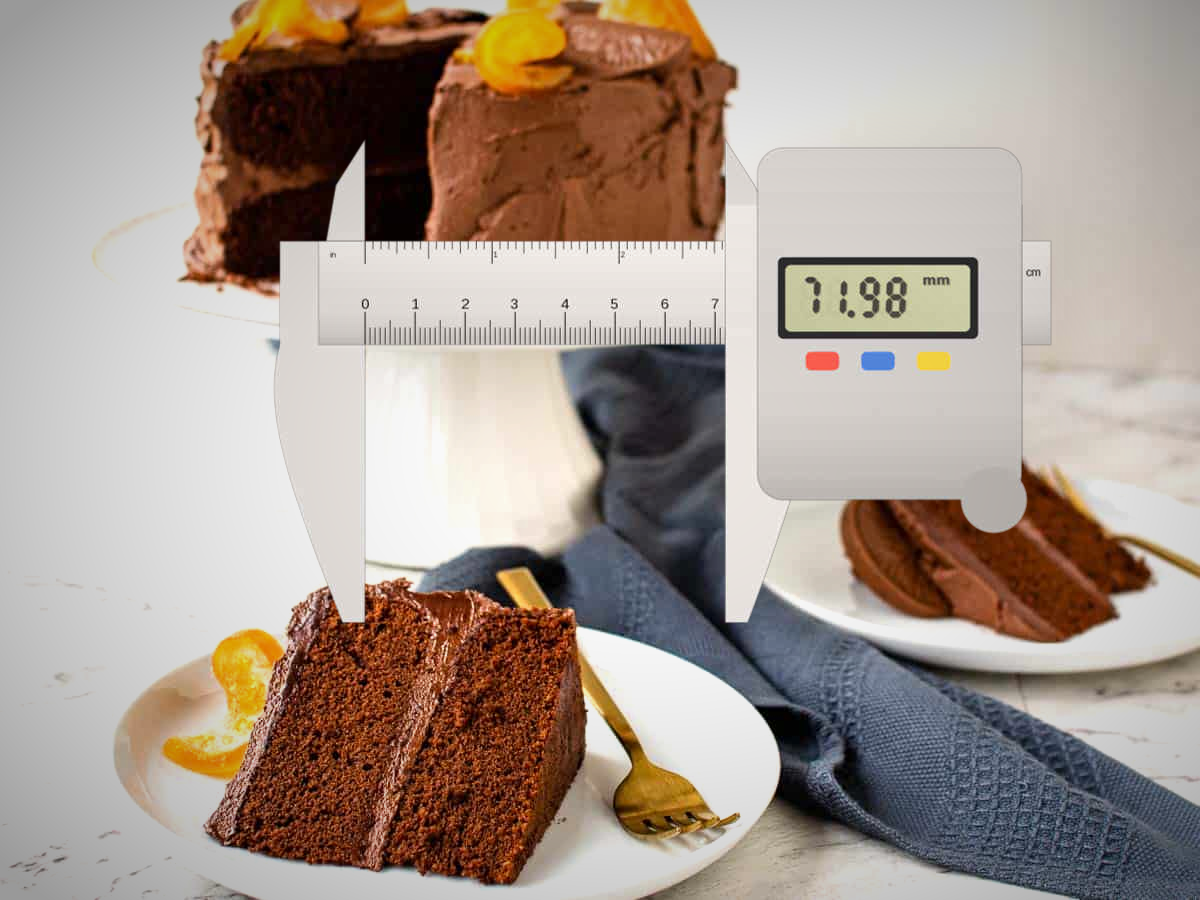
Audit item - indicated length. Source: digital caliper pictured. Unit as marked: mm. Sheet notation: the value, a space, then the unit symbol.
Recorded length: 71.98 mm
